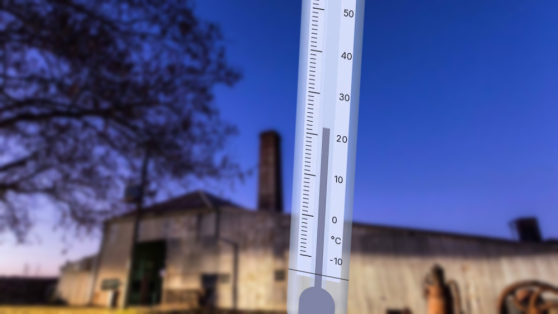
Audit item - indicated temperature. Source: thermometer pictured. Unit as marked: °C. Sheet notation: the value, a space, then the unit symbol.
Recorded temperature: 22 °C
